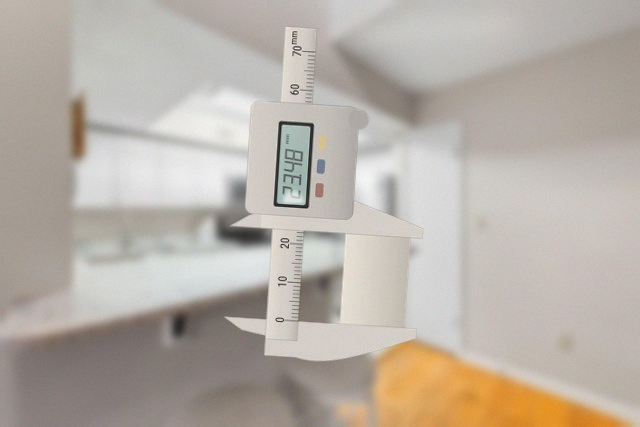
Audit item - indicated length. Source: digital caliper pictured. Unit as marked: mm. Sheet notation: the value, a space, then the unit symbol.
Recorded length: 23.48 mm
